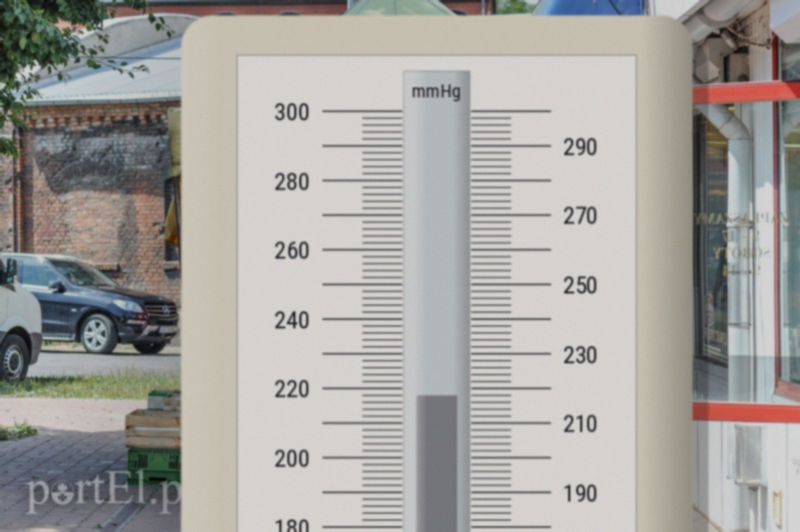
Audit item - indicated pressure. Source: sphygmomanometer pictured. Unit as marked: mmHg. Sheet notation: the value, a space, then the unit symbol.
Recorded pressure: 218 mmHg
